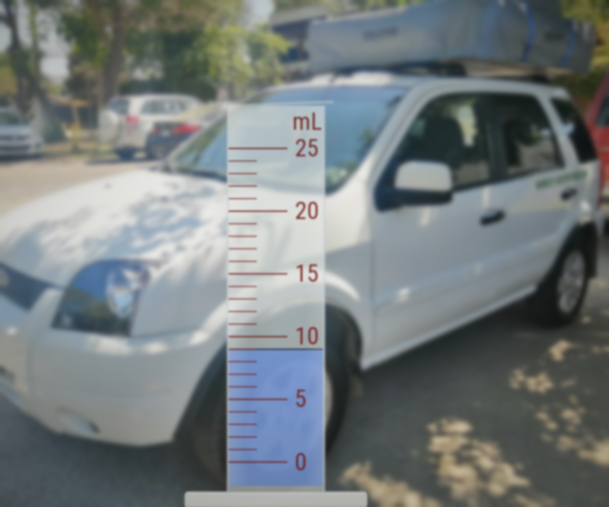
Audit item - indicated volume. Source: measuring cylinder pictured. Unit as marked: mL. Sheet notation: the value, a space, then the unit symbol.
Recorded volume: 9 mL
